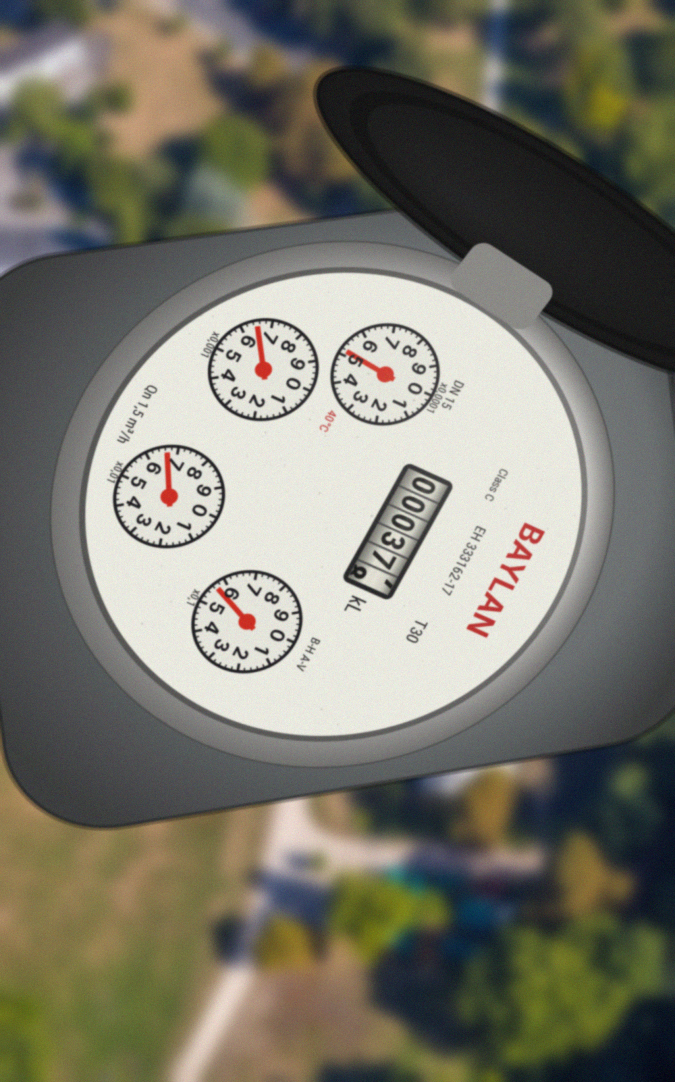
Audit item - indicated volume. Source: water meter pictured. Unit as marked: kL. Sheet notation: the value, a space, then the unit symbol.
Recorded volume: 377.5665 kL
